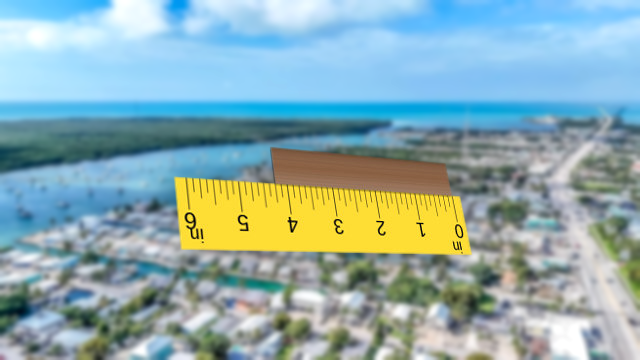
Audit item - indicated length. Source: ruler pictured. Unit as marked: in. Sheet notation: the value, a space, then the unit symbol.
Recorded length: 4.25 in
